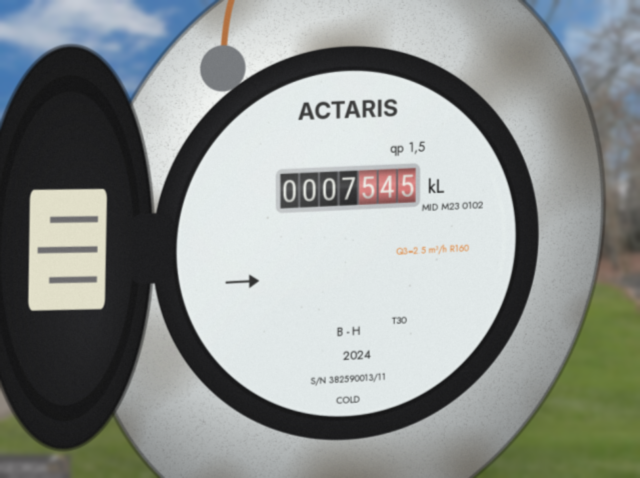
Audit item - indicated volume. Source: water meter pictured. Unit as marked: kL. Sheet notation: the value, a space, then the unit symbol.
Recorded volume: 7.545 kL
